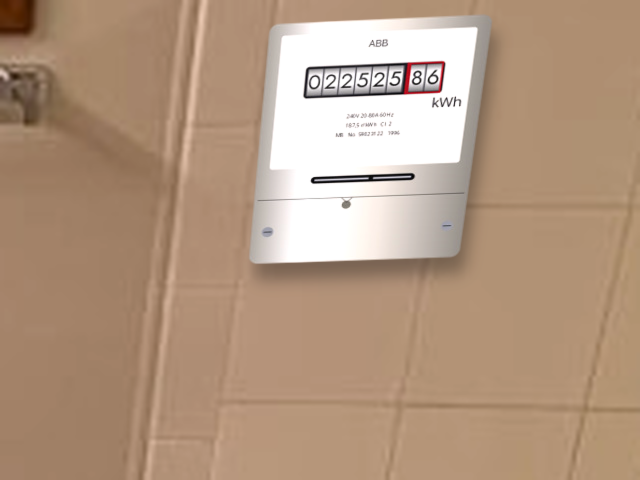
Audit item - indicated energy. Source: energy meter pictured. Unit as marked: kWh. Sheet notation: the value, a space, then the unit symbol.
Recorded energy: 22525.86 kWh
